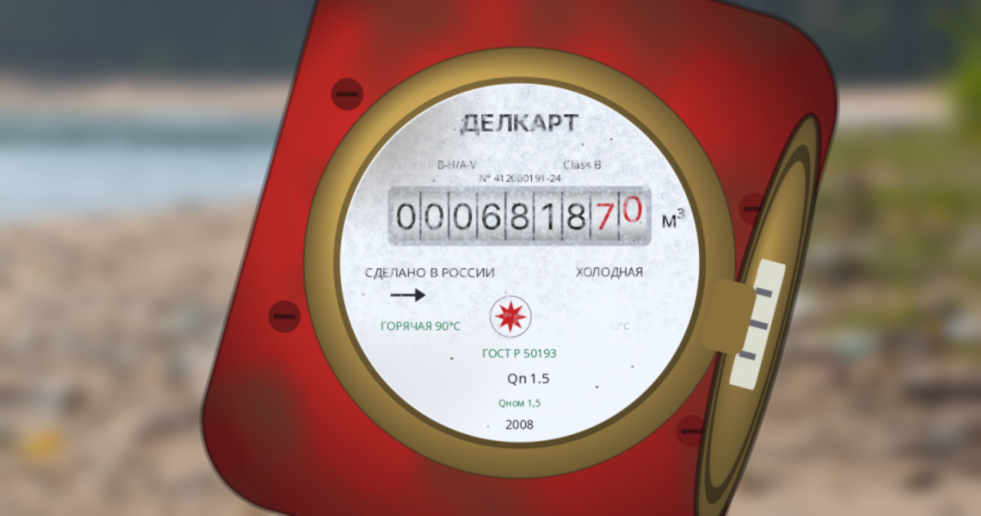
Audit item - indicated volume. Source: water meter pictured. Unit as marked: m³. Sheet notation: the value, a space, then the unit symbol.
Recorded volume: 6818.70 m³
